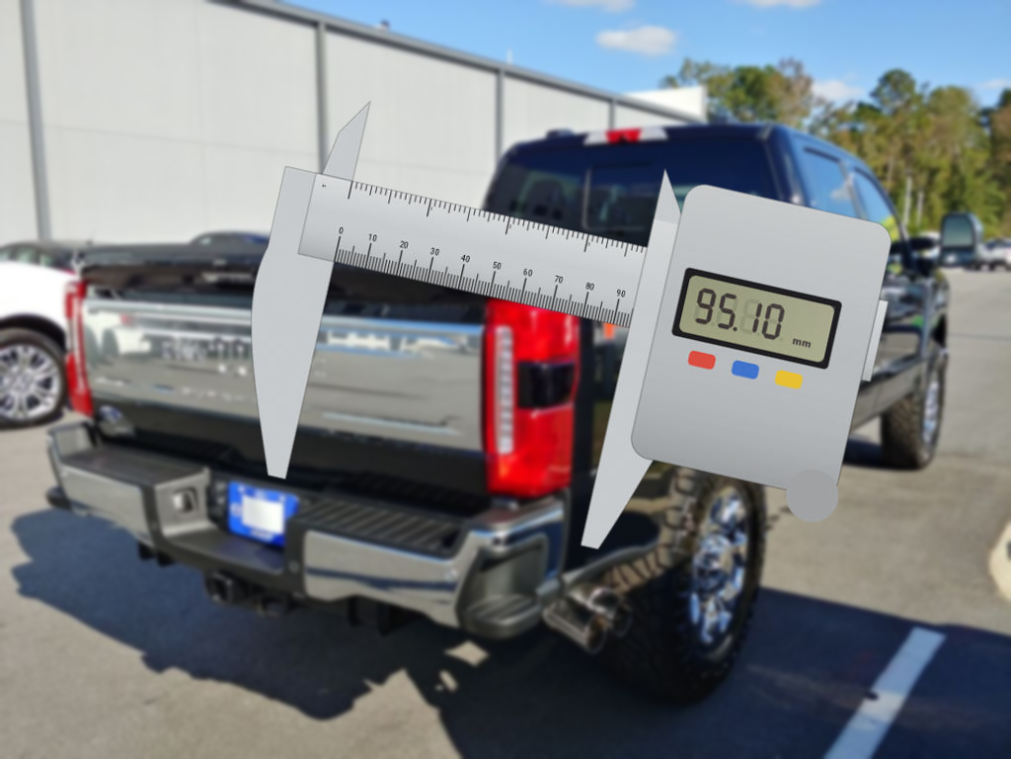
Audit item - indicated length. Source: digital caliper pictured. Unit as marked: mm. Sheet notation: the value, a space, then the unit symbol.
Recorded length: 95.10 mm
